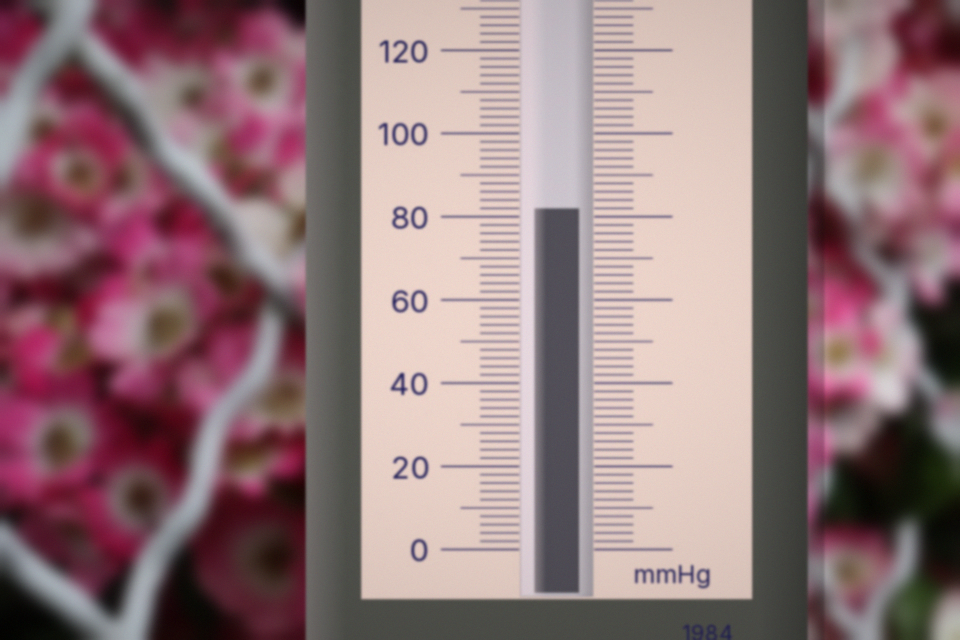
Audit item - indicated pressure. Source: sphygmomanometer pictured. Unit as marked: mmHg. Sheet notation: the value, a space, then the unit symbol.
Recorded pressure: 82 mmHg
